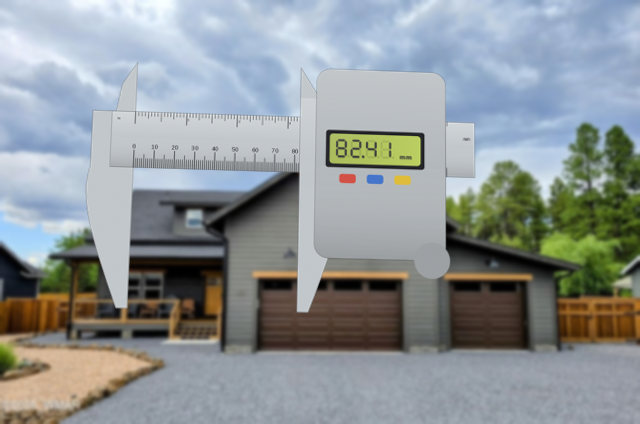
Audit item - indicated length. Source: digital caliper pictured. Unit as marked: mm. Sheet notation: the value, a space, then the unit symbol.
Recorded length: 82.41 mm
